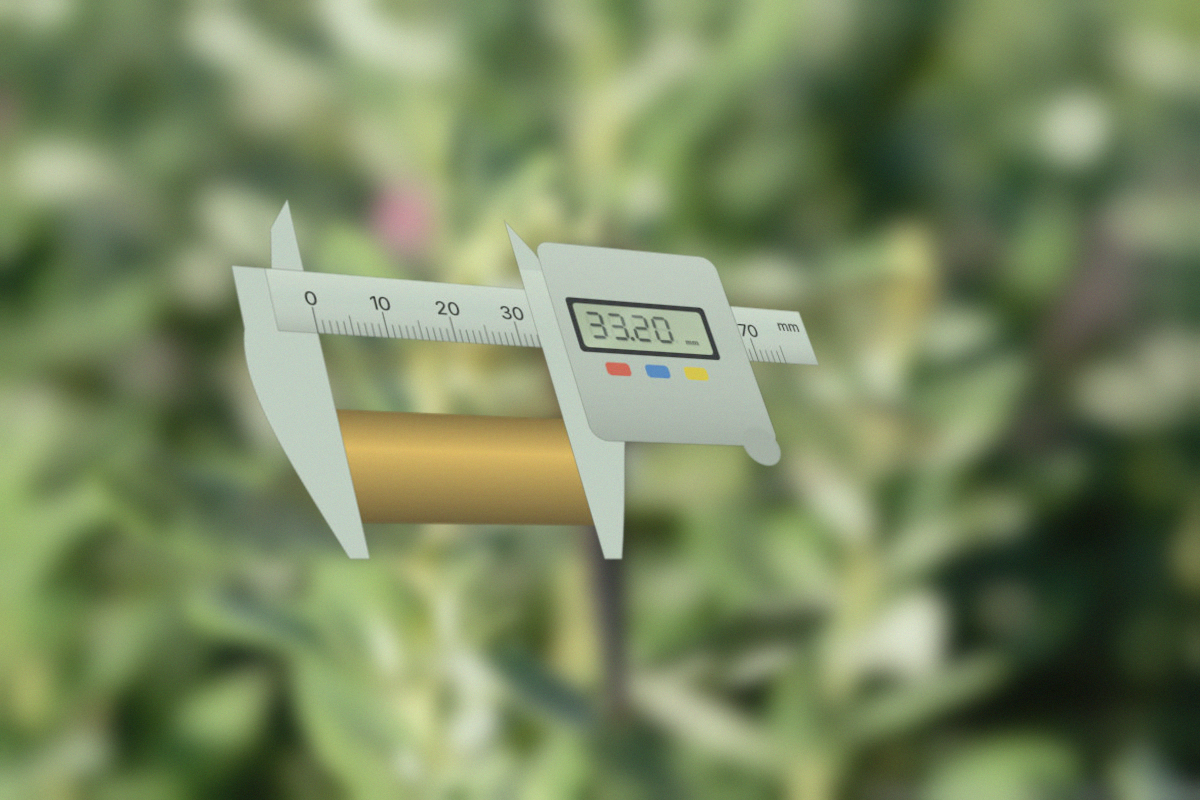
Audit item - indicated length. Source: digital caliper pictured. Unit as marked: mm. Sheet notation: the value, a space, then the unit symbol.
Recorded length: 33.20 mm
